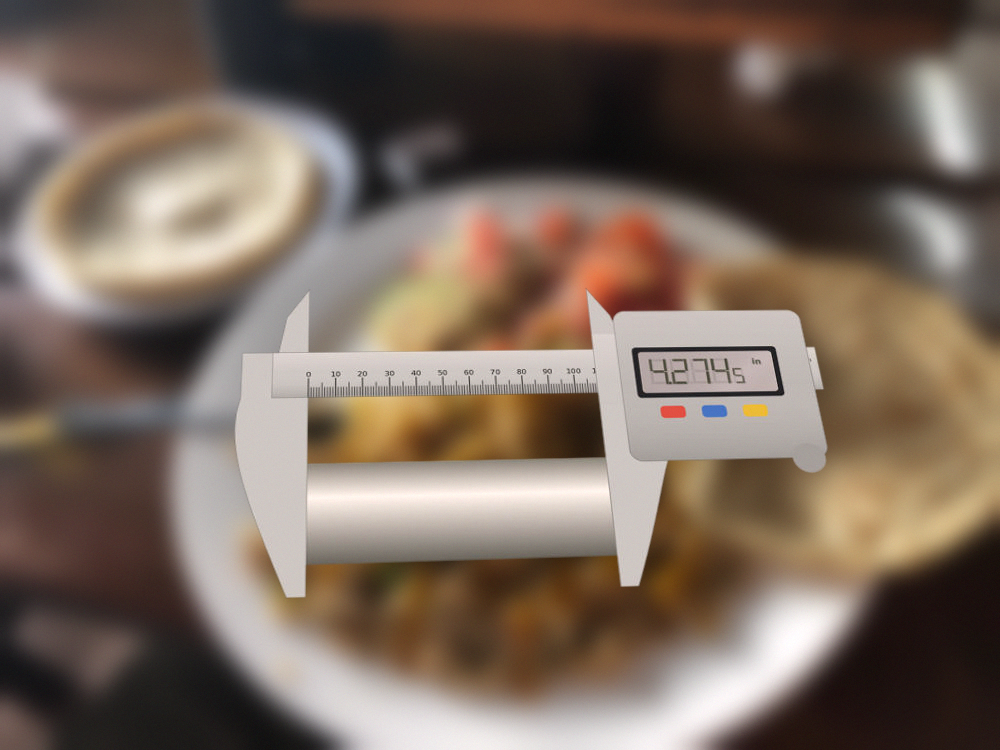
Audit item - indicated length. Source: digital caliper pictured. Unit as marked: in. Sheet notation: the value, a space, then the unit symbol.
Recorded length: 4.2745 in
